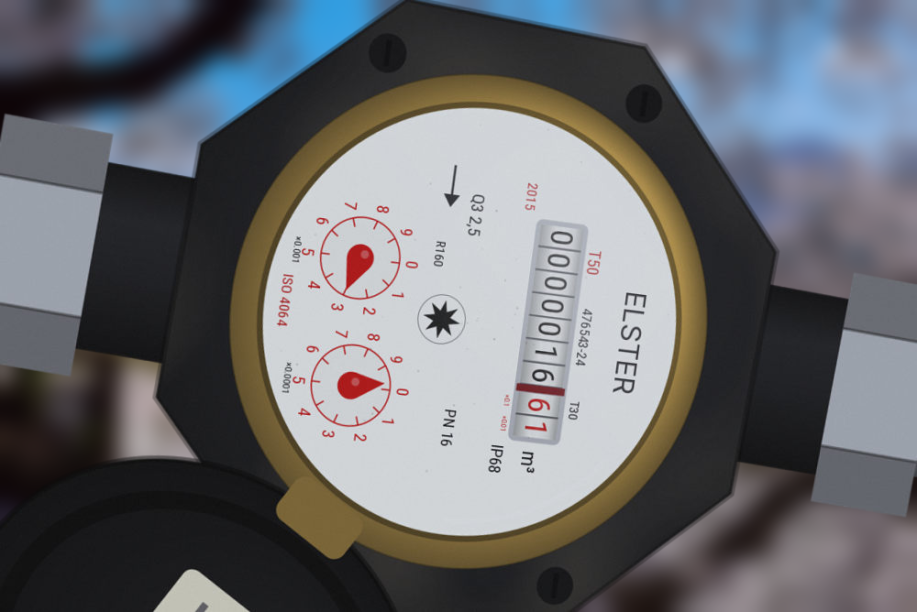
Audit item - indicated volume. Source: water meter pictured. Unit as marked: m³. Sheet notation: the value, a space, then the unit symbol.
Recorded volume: 16.6129 m³
